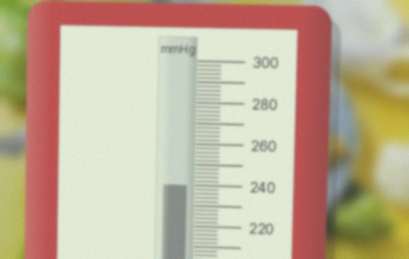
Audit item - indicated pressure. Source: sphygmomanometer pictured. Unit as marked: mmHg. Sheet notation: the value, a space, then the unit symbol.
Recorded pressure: 240 mmHg
